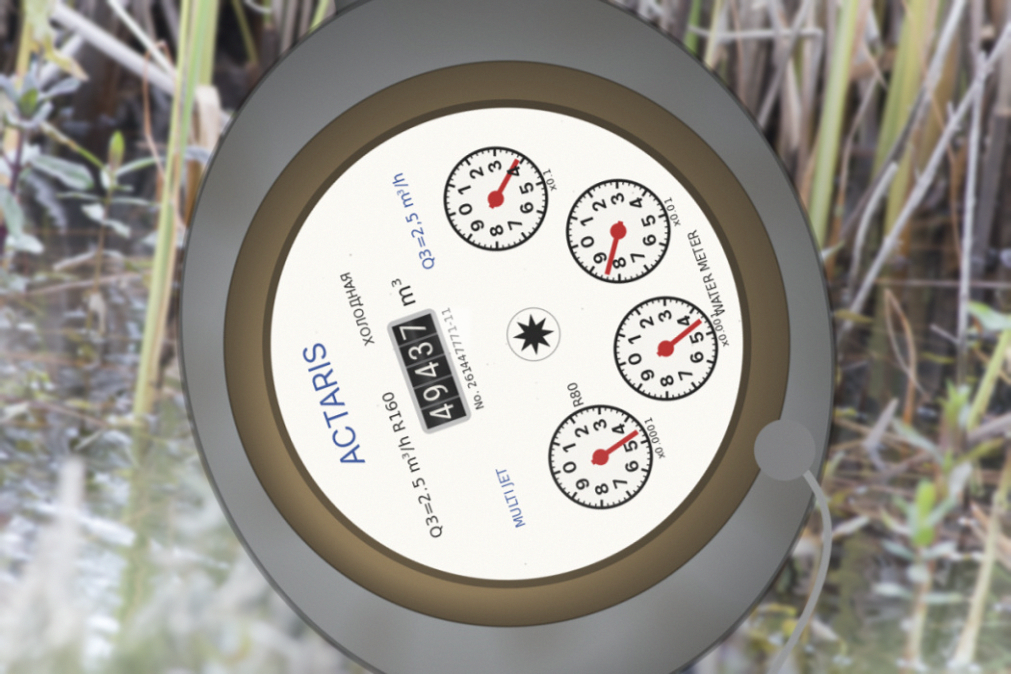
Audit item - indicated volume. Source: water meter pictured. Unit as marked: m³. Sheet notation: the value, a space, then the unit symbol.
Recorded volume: 49437.3844 m³
